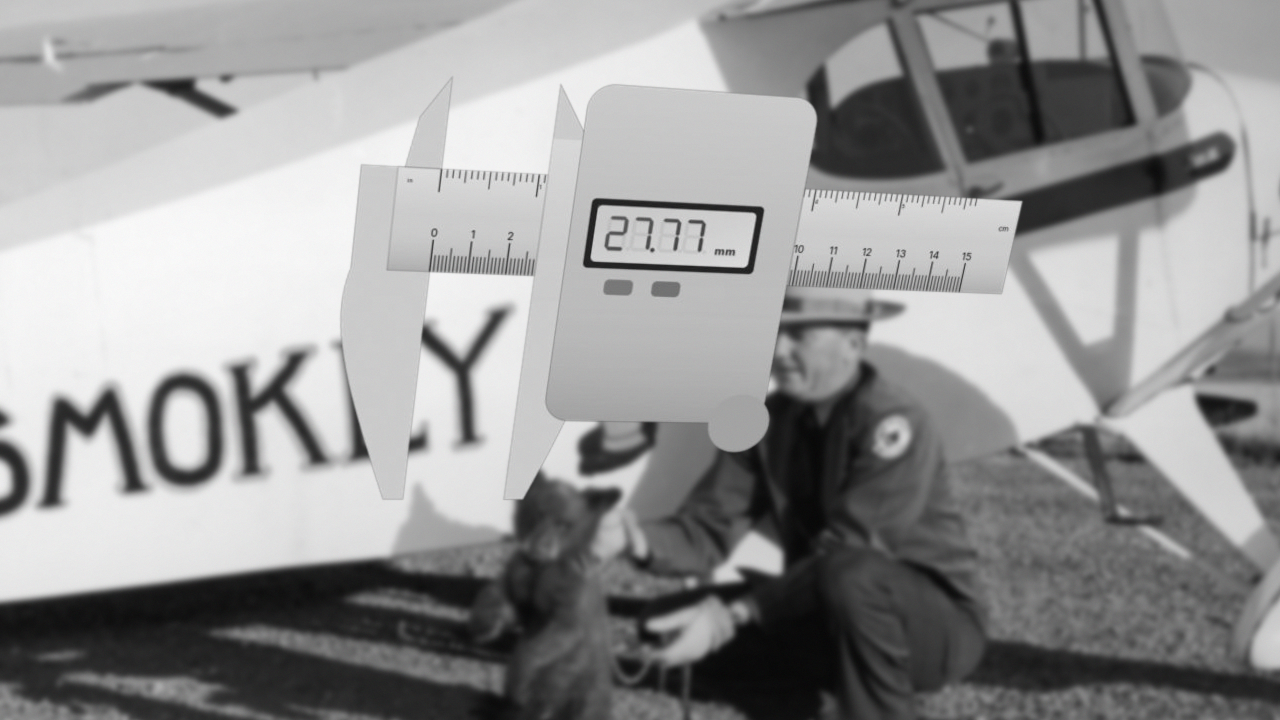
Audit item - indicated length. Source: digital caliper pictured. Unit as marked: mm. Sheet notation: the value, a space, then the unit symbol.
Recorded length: 27.77 mm
